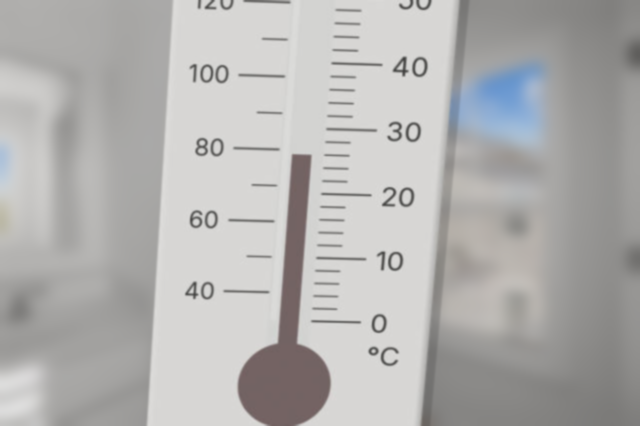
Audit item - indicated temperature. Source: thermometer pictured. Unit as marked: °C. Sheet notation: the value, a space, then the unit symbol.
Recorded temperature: 26 °C
